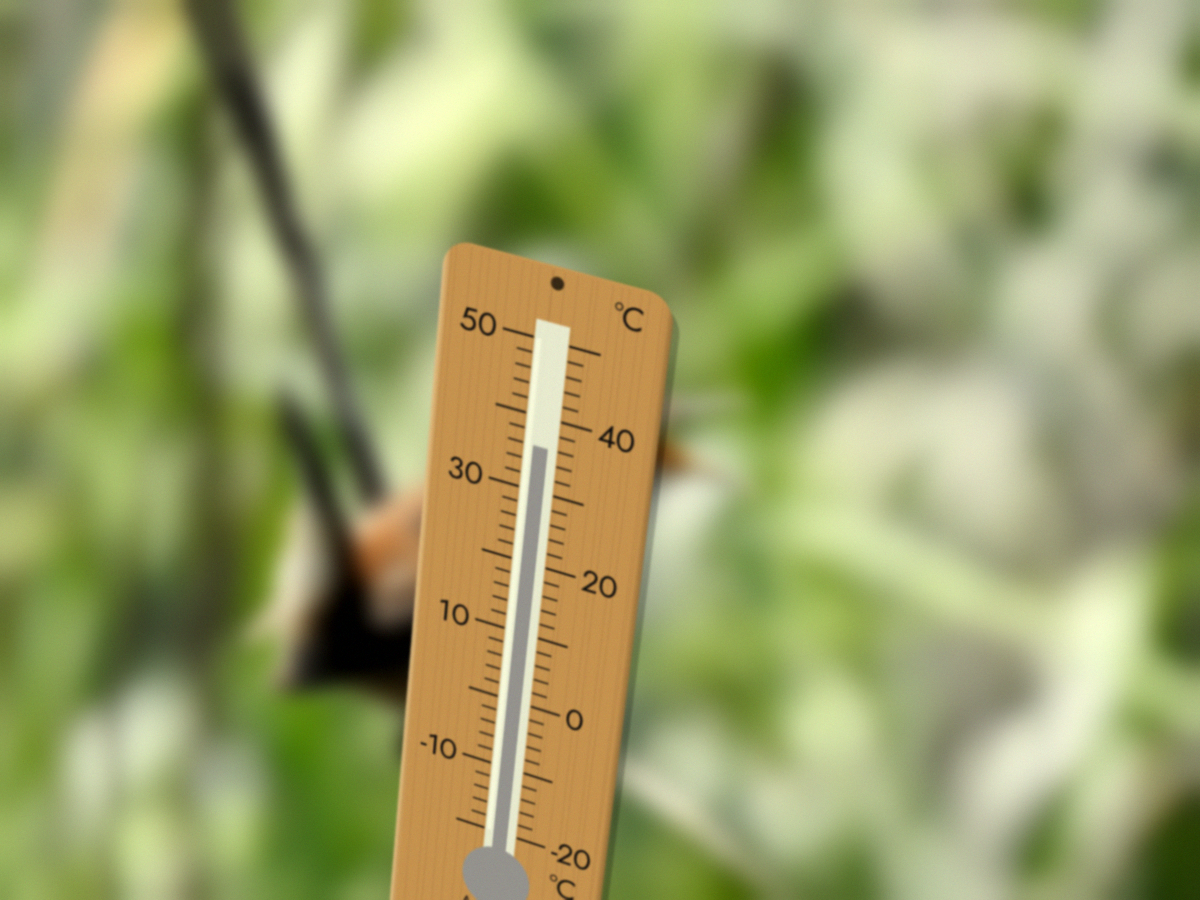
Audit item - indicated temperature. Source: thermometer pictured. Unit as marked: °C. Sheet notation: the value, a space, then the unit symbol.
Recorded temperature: 36 °C
